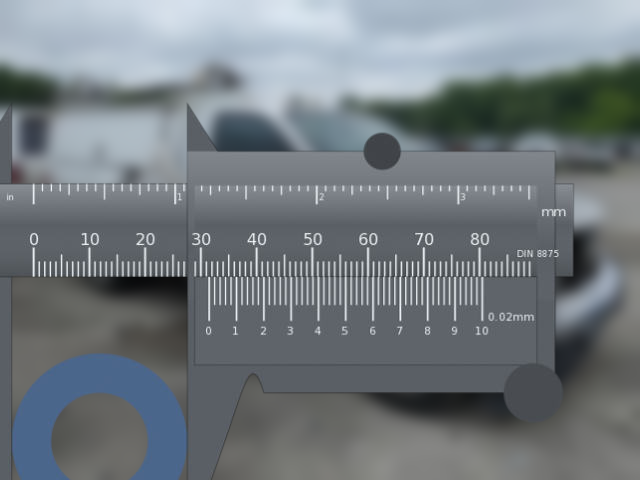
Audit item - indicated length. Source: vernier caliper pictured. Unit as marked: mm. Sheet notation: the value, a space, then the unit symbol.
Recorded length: 31.5 mm
